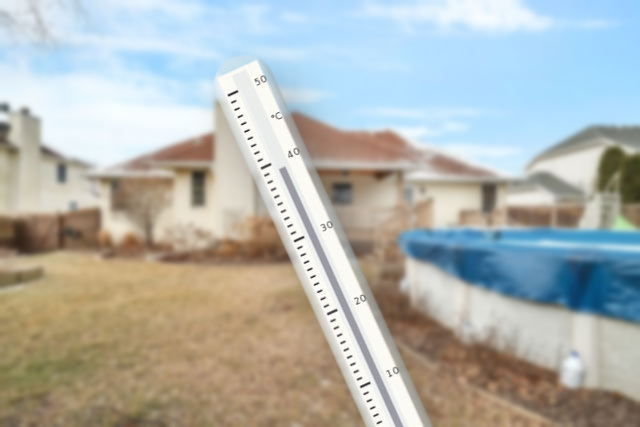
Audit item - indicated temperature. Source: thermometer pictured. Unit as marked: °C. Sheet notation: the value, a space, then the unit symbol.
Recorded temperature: 39 °C
